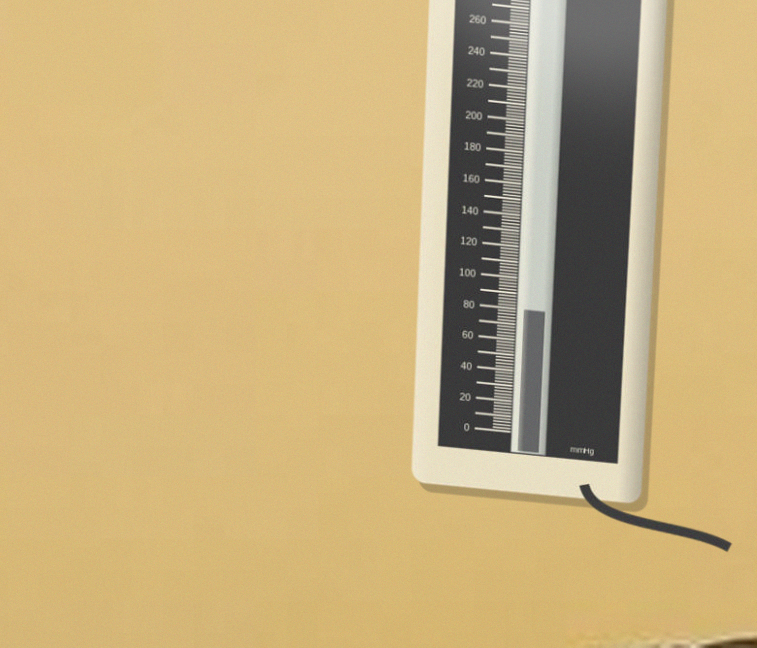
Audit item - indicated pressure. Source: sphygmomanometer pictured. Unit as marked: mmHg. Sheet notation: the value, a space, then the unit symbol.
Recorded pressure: 80 mmHg
